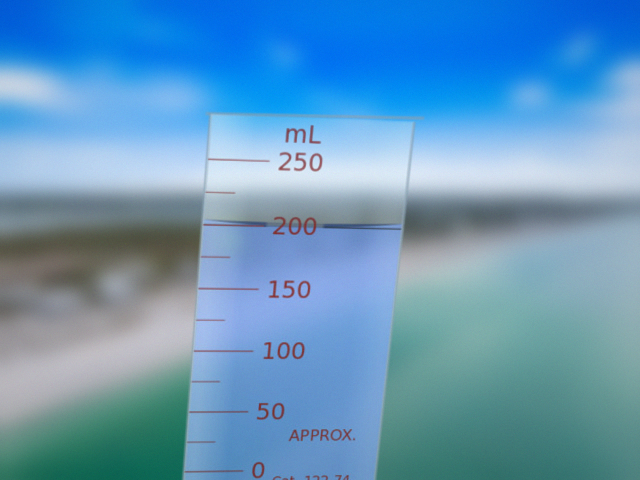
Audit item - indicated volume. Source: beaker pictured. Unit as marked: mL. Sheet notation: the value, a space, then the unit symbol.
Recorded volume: 200 mL
